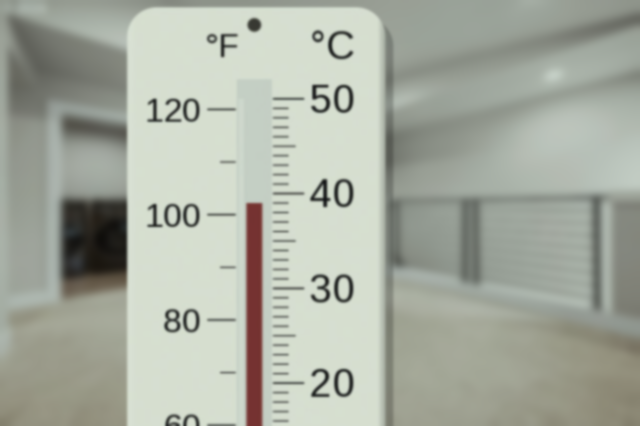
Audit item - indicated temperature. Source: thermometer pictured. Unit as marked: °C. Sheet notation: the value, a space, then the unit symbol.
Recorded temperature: 39 °C
